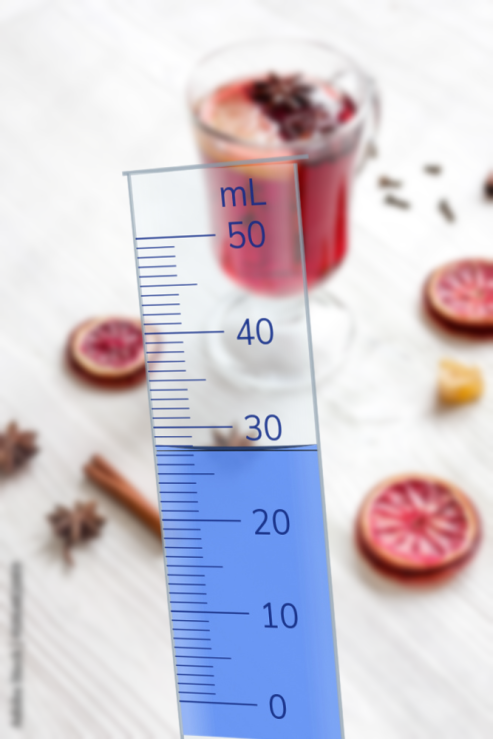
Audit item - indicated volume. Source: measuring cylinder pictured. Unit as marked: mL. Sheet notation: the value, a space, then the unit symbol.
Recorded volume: 27.5 mL
